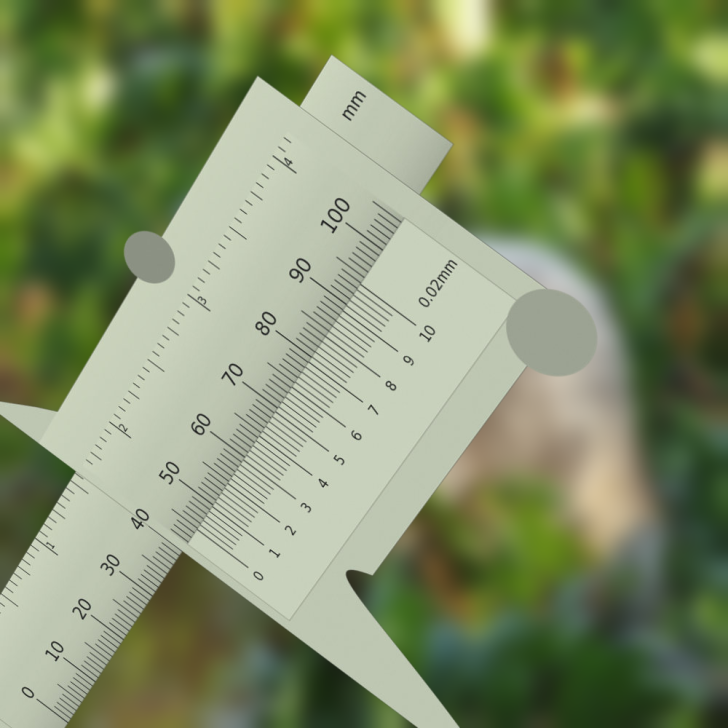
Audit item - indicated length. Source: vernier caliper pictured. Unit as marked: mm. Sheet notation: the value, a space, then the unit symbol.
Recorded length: 44.8 mm
